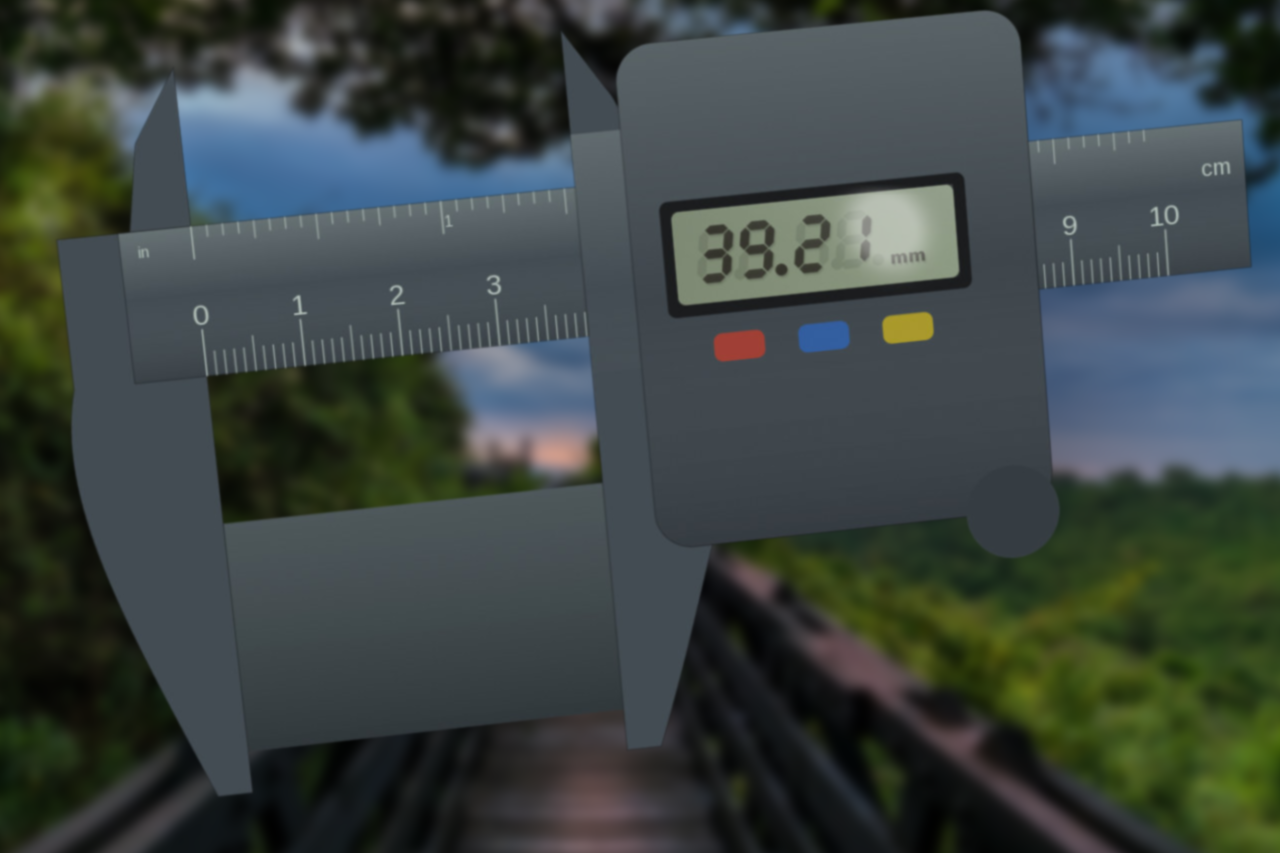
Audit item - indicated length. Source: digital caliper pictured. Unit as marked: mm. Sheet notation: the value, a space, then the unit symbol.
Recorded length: 39.21 mm
